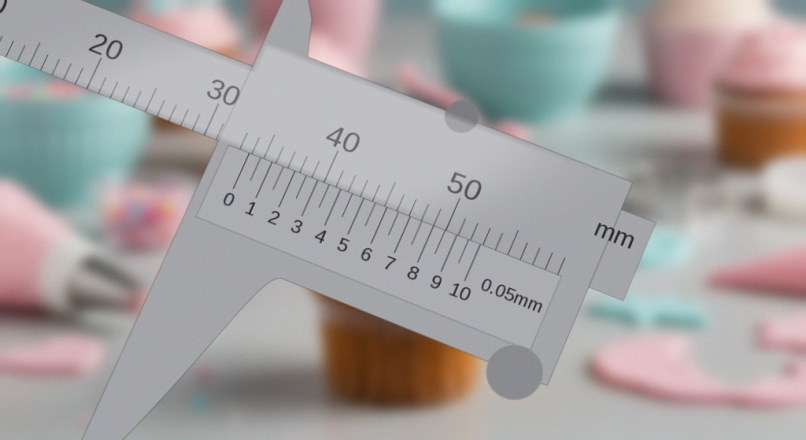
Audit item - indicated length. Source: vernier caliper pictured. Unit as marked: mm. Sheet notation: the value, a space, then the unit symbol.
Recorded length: 33.8 mm
